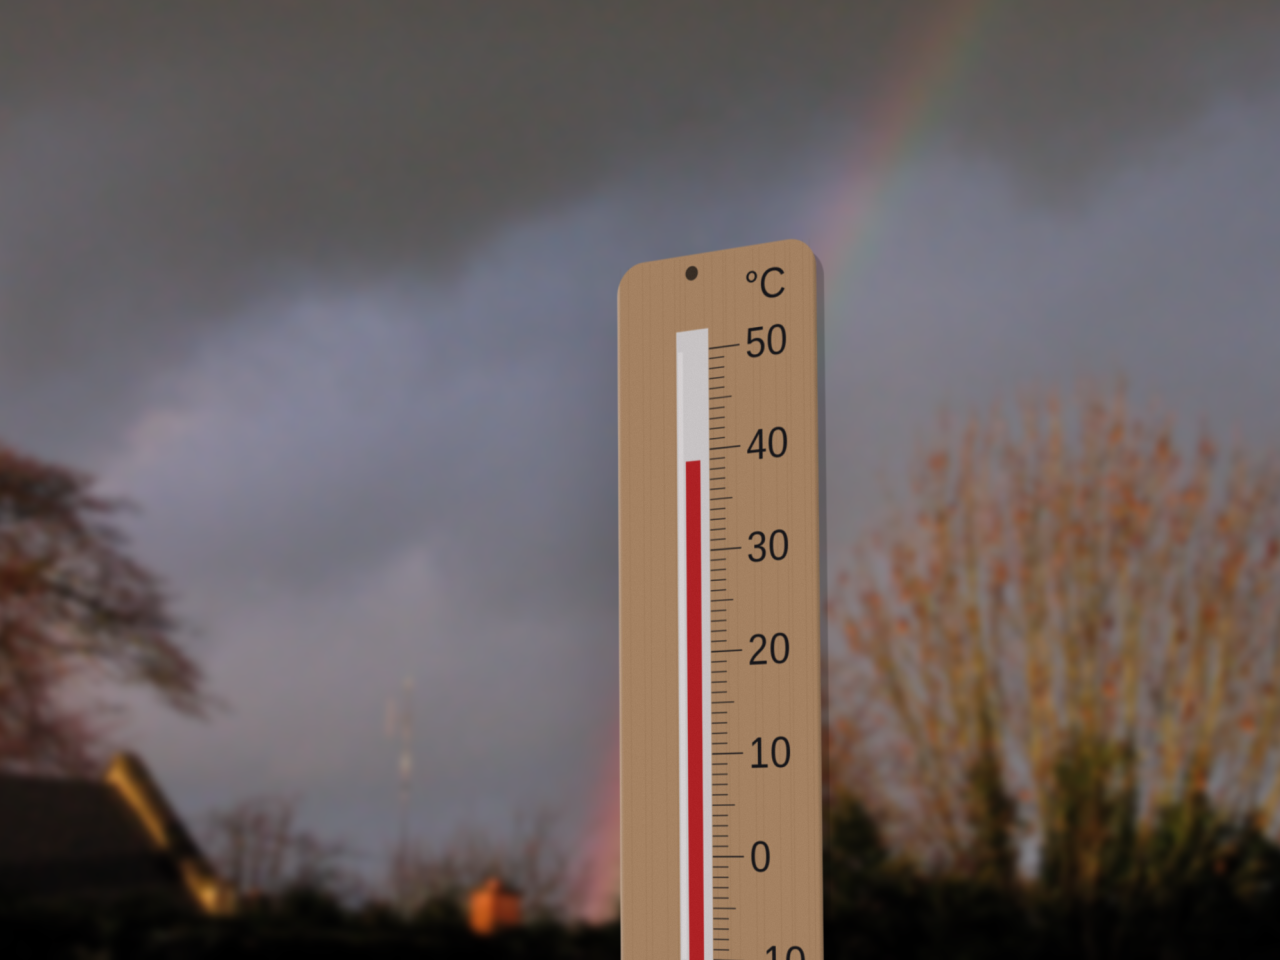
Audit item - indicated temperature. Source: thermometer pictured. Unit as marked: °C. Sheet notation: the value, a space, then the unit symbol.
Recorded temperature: 39 °C
